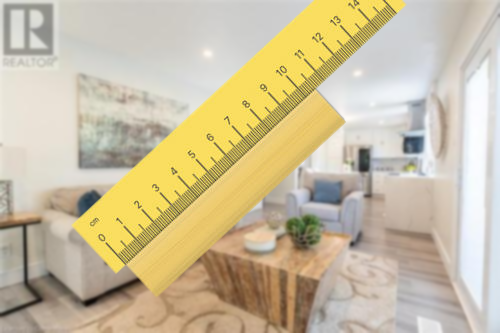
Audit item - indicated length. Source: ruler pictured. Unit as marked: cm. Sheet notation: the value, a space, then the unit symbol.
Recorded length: 10.5 cm
